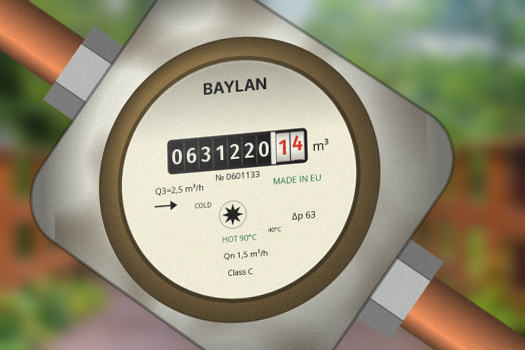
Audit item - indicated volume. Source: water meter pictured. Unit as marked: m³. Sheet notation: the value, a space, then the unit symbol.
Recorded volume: 631220.14 m³
